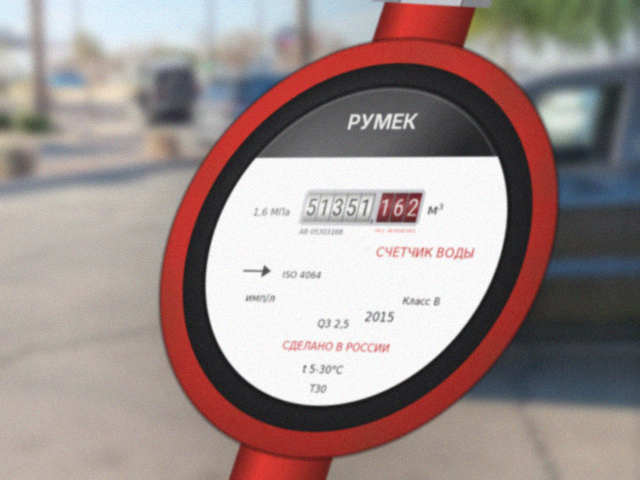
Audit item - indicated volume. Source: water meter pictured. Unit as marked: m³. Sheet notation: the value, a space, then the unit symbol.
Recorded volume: 51351.162 m³
